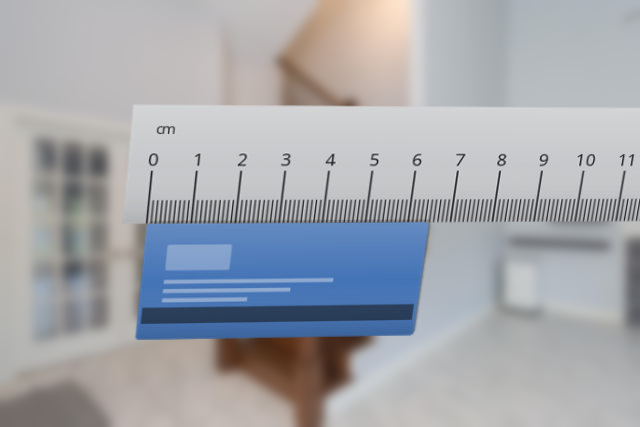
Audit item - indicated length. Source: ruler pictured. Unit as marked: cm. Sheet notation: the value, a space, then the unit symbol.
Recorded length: 6.5 cm
